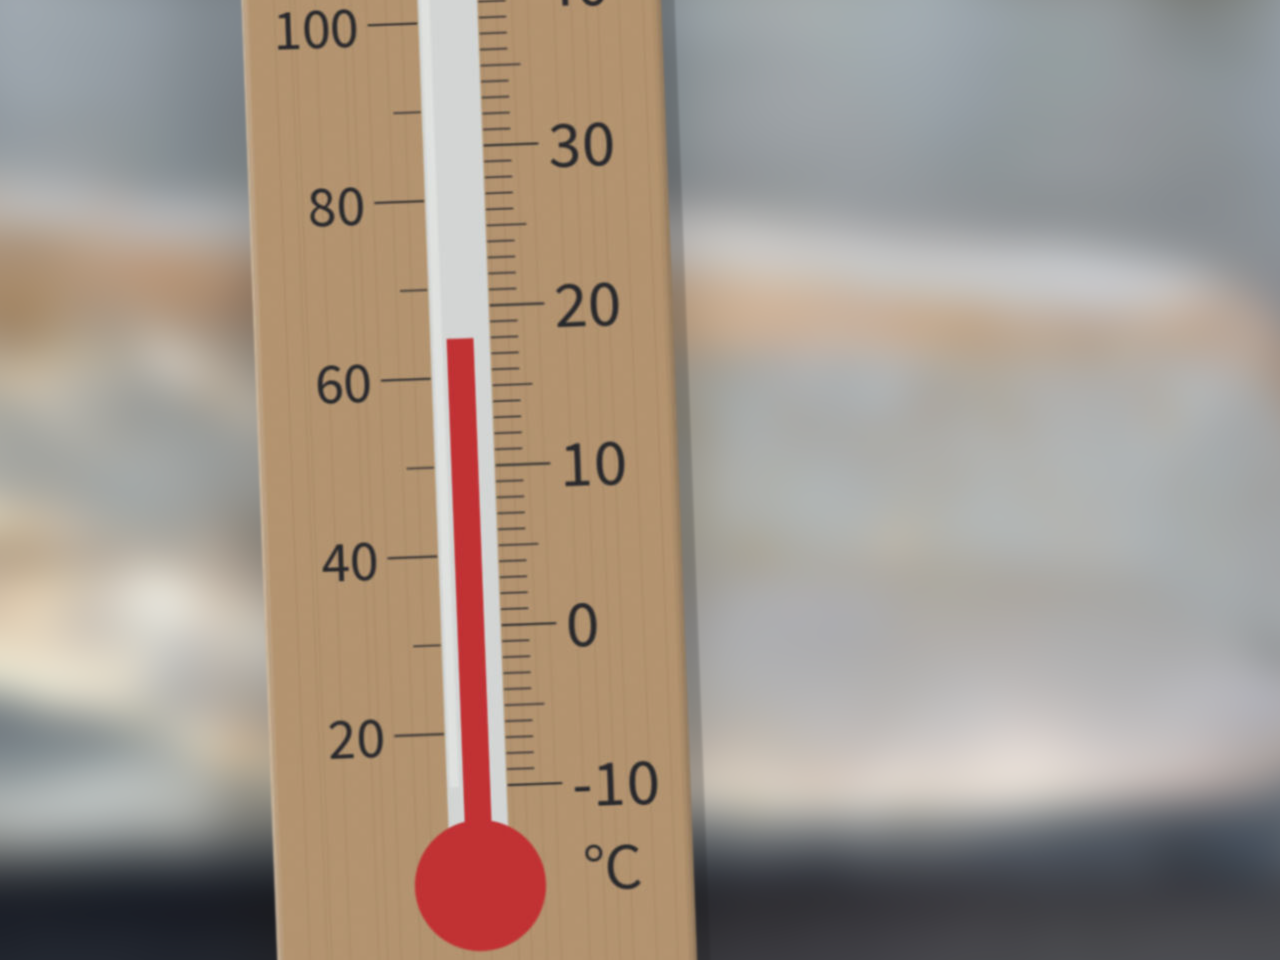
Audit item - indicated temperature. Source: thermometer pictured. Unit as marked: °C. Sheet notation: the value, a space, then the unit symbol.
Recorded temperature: 18 °C
